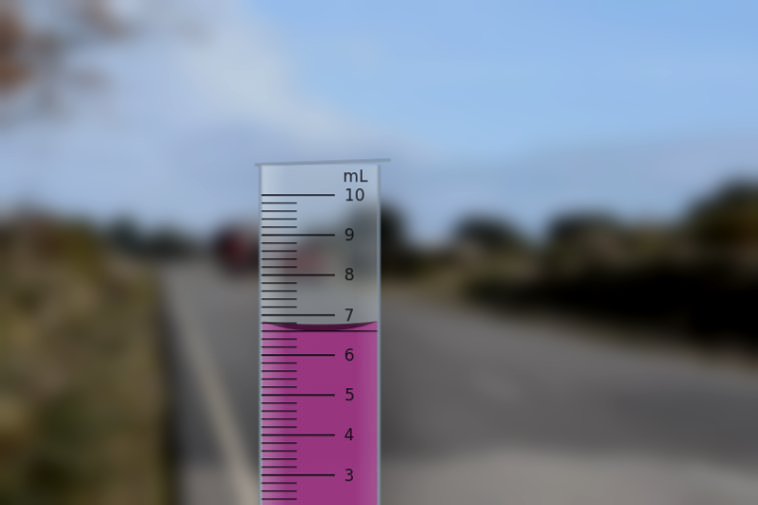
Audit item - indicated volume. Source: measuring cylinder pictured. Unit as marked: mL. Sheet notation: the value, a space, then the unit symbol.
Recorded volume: 6.6 mL
